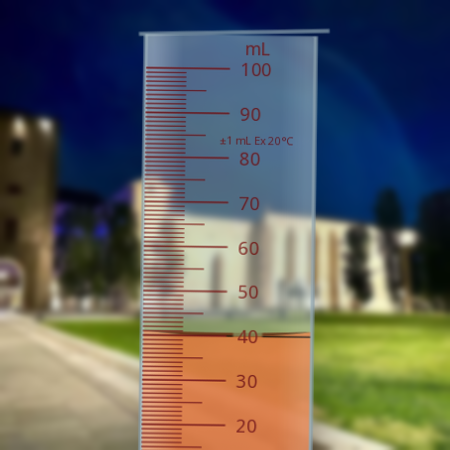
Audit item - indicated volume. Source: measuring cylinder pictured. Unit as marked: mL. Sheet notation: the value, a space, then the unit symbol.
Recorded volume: 40 mL
